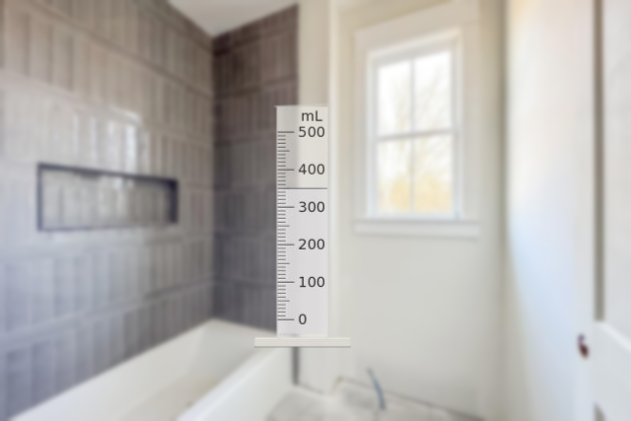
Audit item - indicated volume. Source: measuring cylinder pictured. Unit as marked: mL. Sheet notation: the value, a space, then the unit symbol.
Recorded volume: 350 mL
